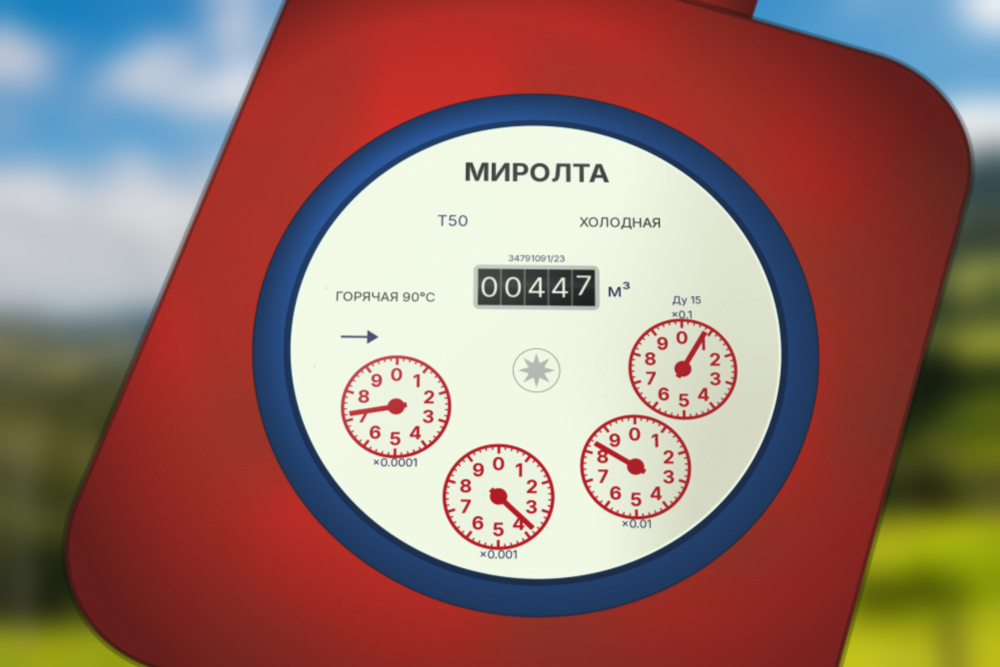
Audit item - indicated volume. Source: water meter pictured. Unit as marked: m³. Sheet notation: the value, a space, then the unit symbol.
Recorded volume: 447.0837 m³
